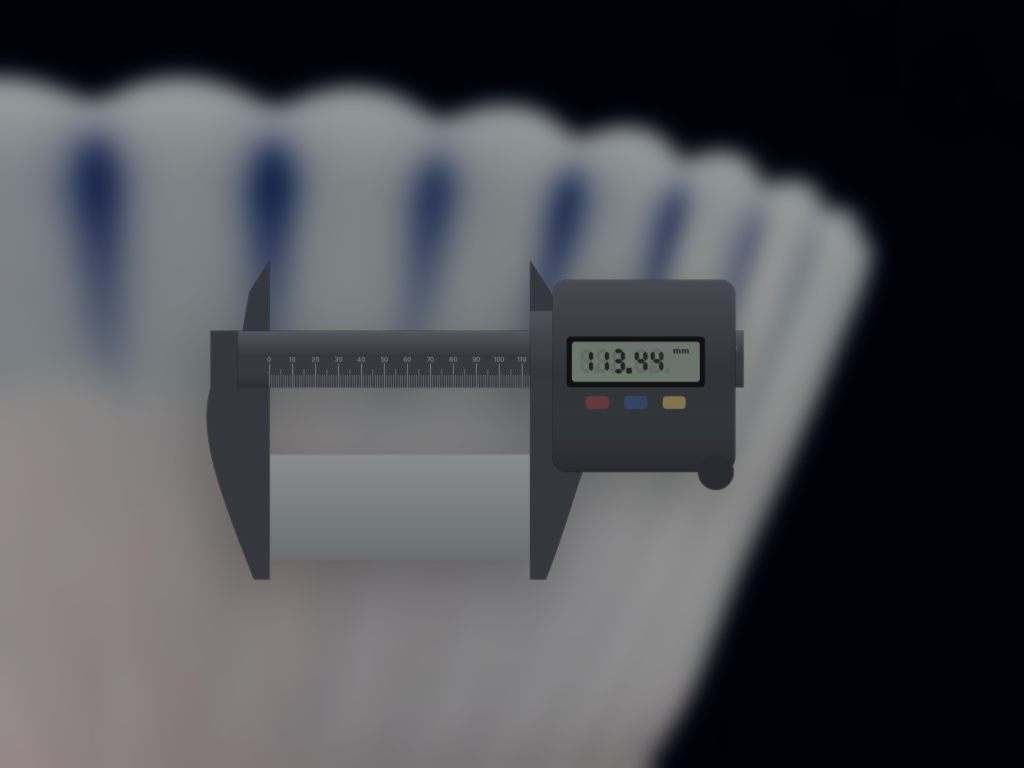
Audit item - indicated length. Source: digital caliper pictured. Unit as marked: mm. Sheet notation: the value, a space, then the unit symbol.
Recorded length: 113.44 mm
